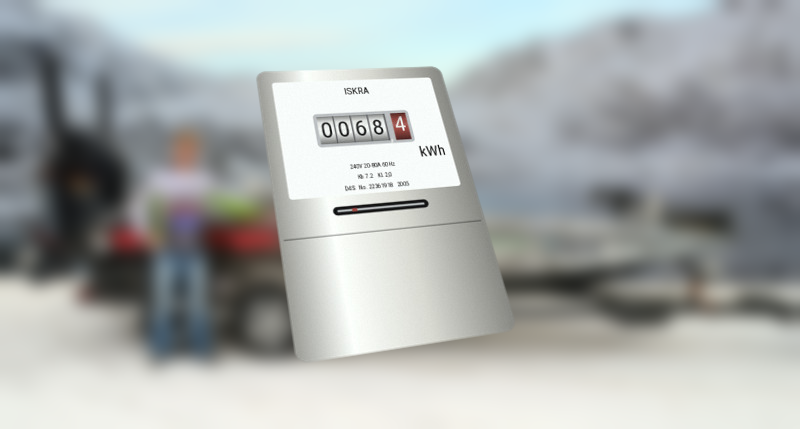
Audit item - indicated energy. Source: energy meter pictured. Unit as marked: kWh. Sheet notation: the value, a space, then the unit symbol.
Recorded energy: 68.4 kWh
